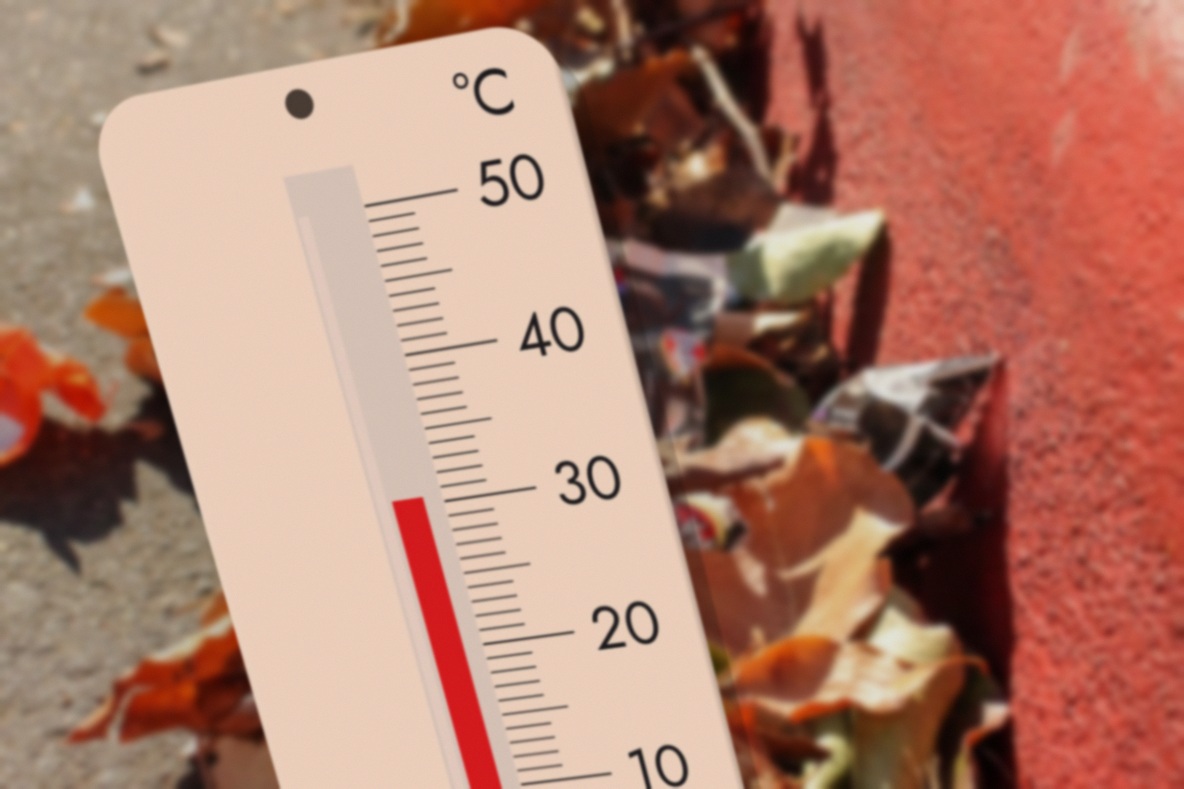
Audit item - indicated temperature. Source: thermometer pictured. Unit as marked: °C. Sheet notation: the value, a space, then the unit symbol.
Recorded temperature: 30.5 °C
